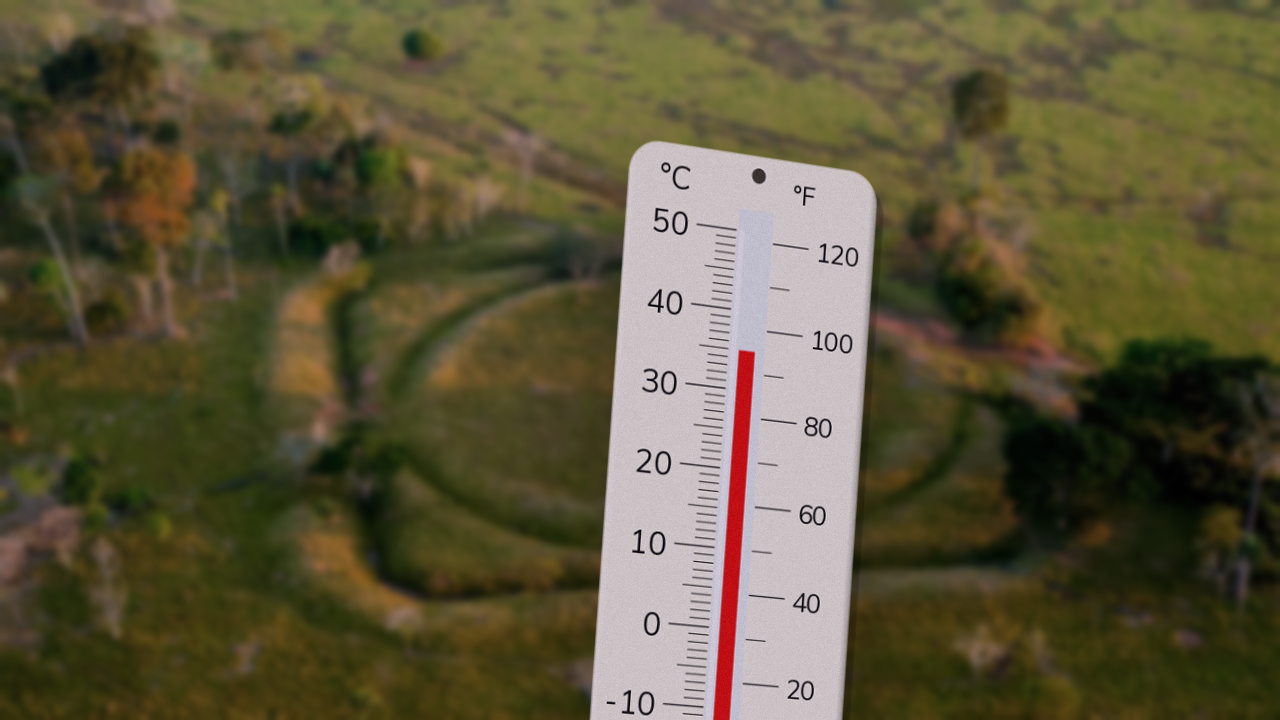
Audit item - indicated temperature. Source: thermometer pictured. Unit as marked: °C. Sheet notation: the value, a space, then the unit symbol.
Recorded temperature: 35 °C
